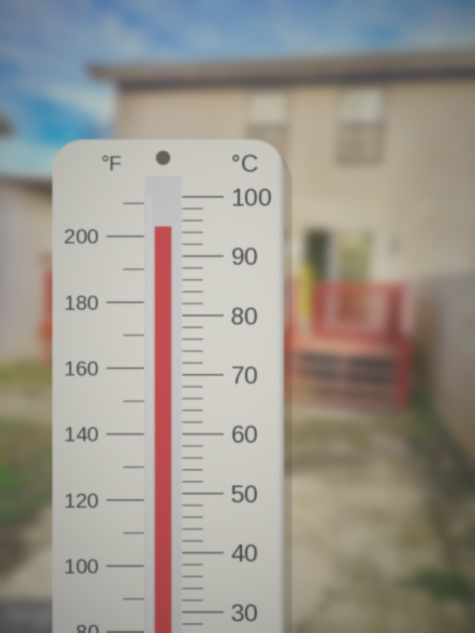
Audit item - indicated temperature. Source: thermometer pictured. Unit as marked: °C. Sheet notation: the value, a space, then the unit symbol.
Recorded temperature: 95 °C
